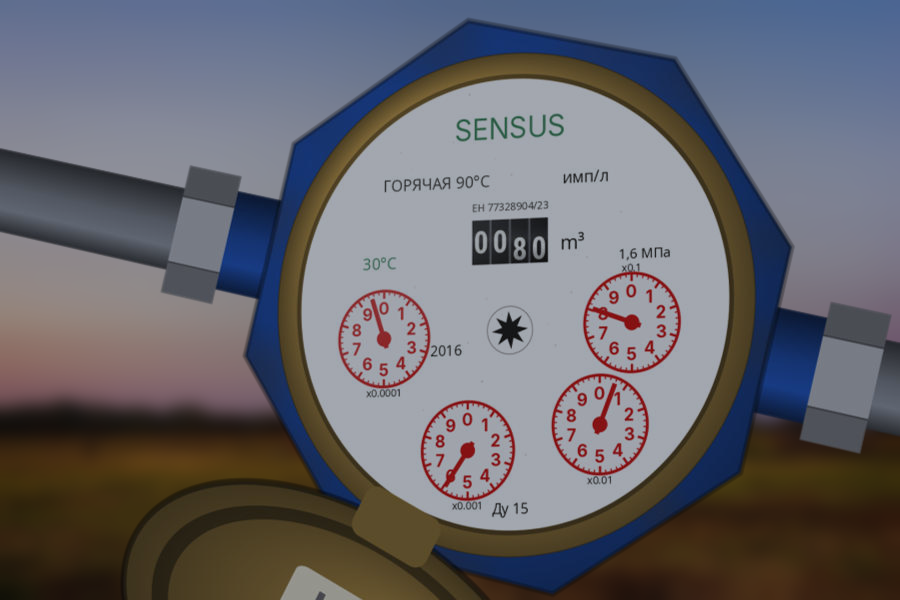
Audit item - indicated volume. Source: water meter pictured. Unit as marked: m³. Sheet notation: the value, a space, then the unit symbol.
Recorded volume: 79.8059 m³
